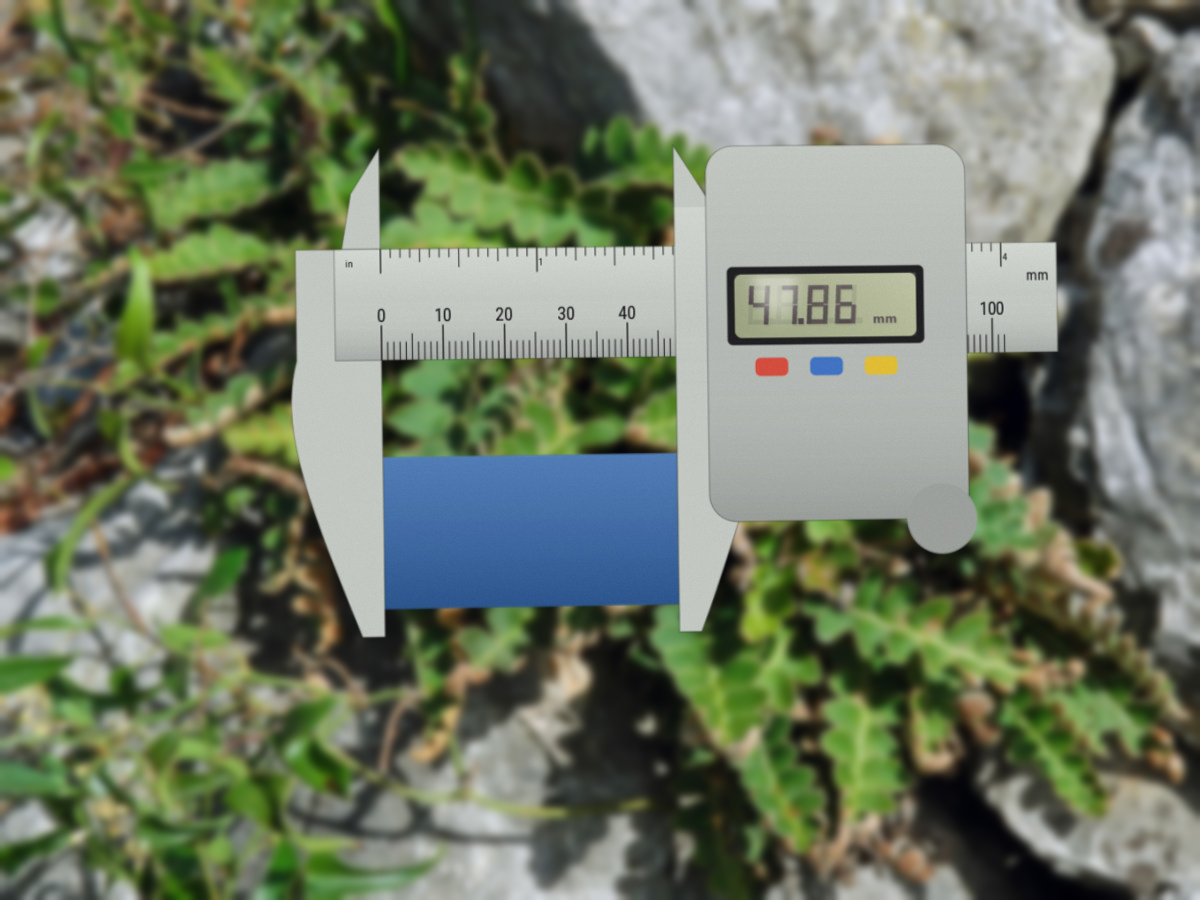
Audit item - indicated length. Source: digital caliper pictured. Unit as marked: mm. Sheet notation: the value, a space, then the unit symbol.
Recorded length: 47.86 mm
